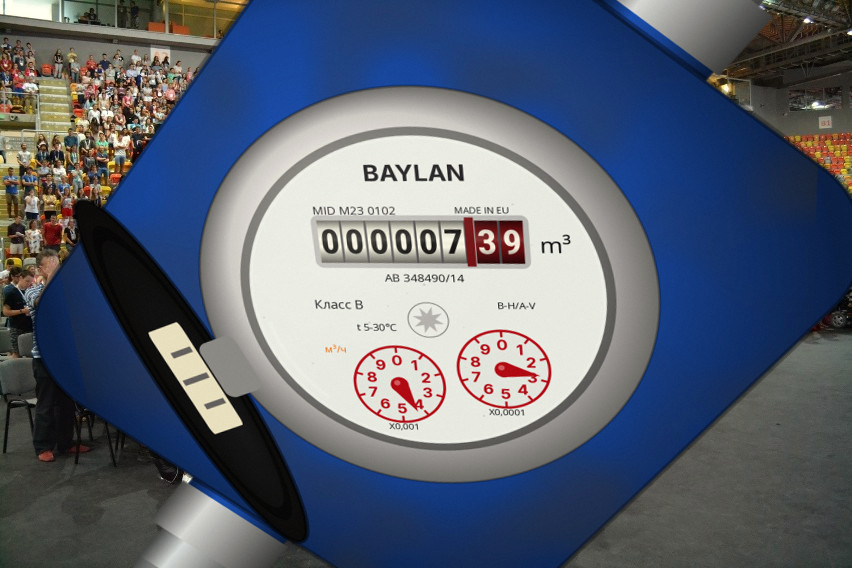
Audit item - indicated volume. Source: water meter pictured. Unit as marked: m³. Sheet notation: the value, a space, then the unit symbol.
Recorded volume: 7.3942 m³
